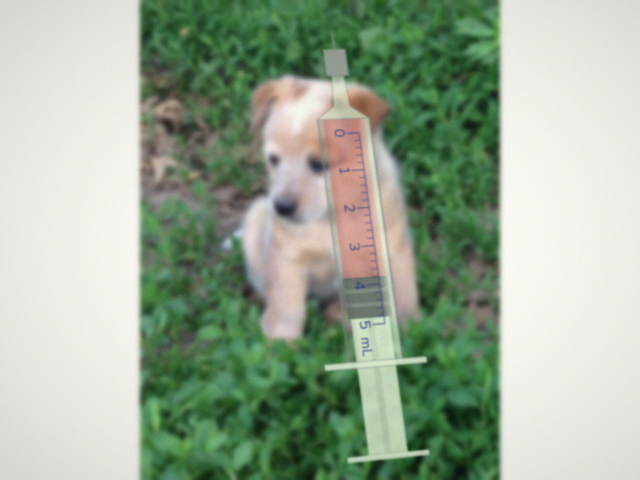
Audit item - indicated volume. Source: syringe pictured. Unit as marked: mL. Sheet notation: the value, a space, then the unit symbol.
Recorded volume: 3.8 mL
